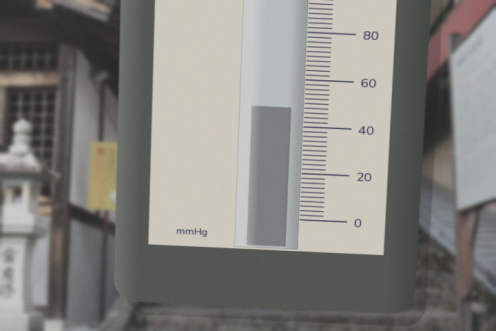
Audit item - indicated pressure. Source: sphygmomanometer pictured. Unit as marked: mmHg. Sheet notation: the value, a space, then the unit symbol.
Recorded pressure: 48 mmHg
